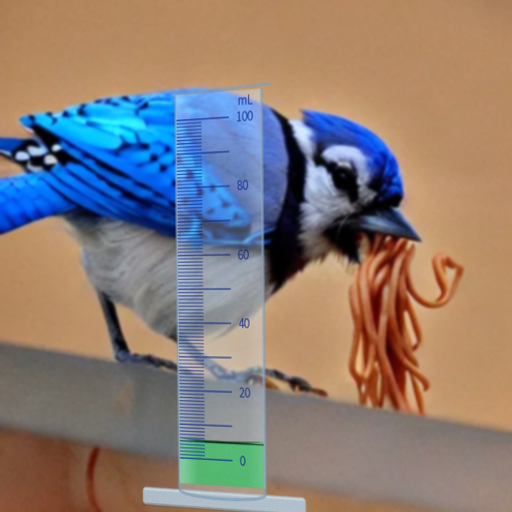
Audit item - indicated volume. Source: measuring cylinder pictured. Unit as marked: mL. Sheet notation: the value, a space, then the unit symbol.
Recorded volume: 5 mL
